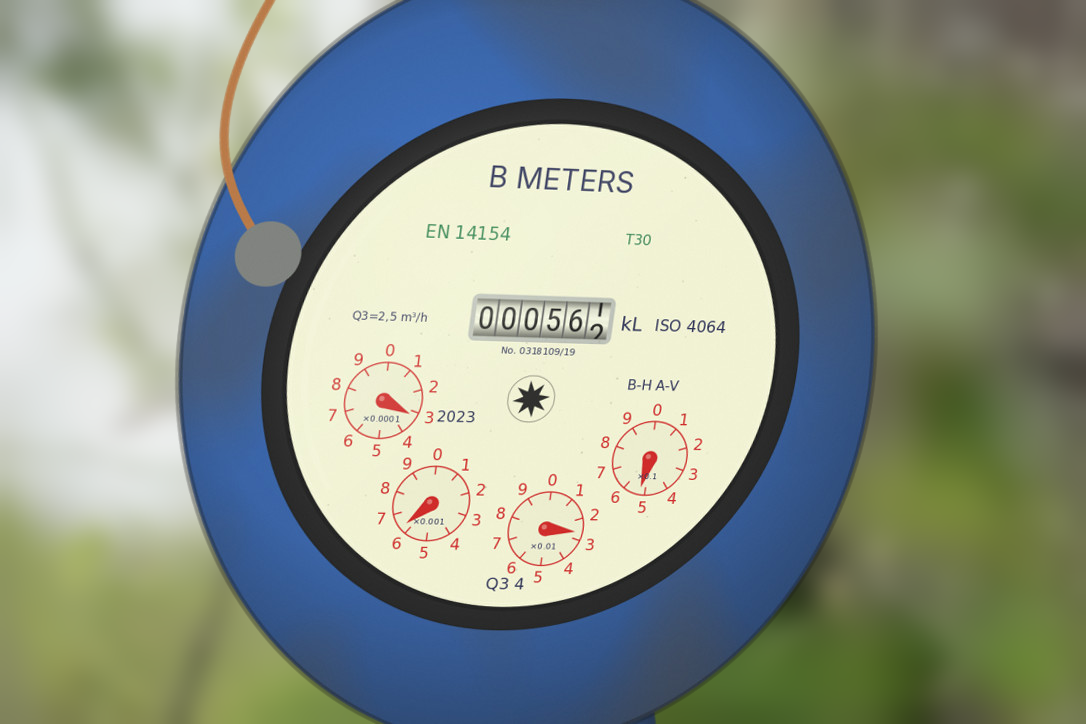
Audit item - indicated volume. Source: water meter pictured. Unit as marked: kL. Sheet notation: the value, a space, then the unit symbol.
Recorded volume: 561.5263 kL
